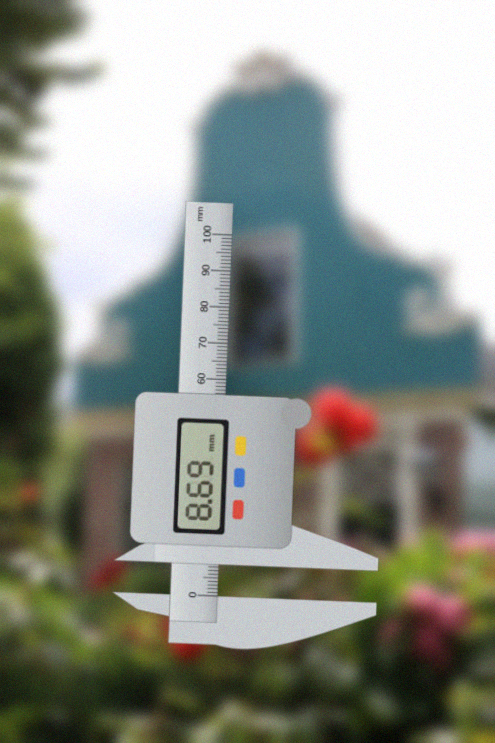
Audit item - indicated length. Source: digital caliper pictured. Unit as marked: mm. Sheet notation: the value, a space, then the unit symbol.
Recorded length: 8.69 mm
